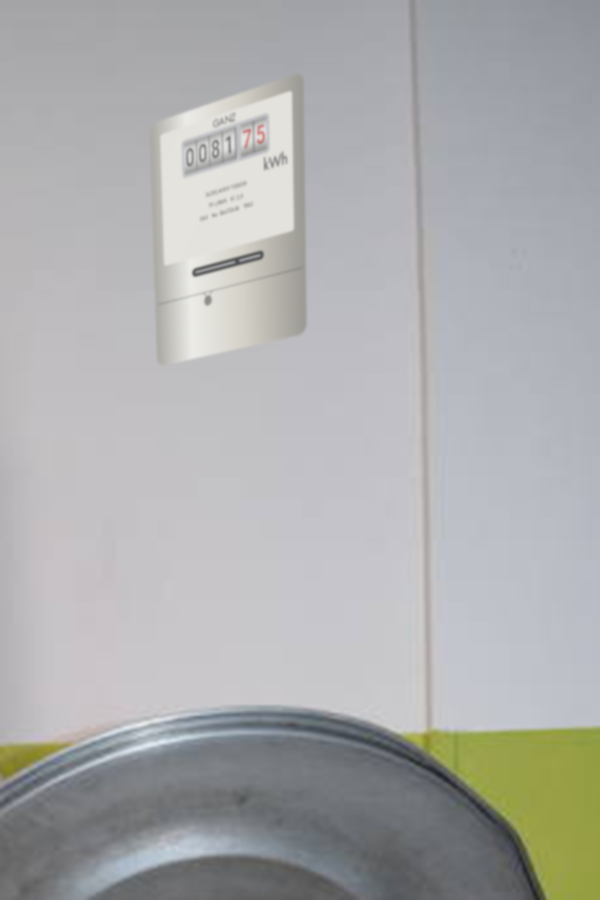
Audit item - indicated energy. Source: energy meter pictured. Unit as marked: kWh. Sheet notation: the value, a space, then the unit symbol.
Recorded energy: 81.75 kWh
